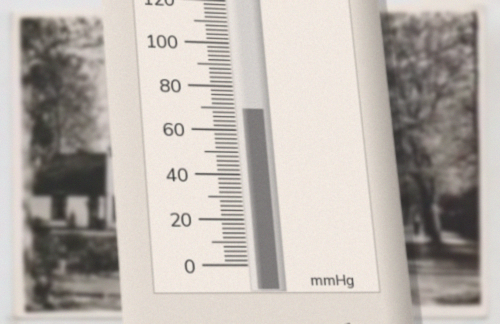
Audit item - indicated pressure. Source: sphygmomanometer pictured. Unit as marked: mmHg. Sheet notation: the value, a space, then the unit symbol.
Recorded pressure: 70 mmHg
